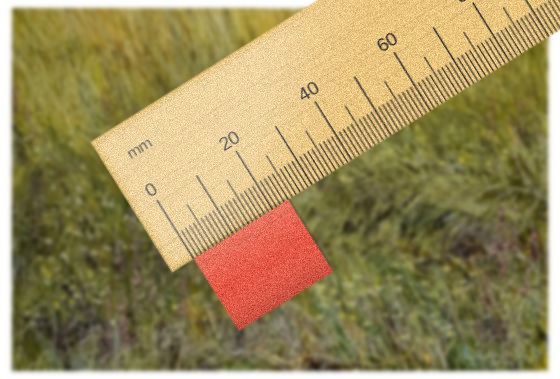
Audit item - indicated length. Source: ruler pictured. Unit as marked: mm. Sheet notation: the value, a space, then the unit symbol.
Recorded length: 24 mm
